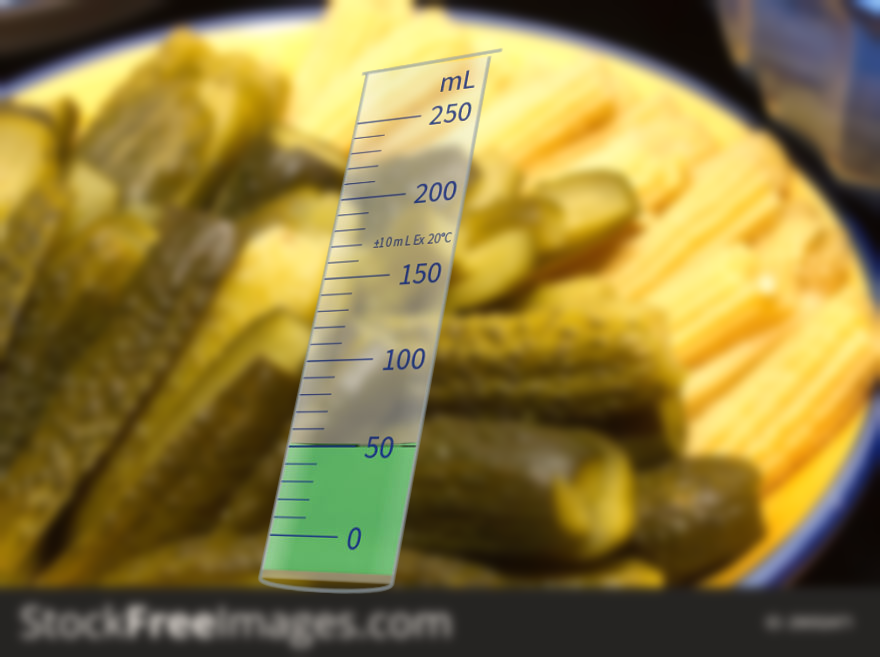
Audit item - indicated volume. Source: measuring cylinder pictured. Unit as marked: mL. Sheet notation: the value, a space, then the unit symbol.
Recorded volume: 50 mL
